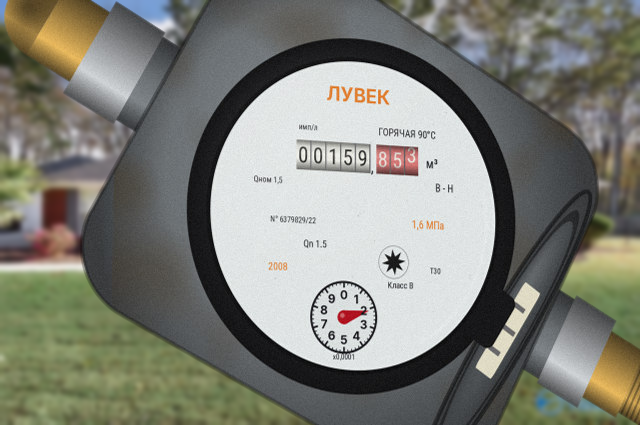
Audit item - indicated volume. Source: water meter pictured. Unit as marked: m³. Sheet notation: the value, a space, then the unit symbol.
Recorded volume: 159.8532 m³
